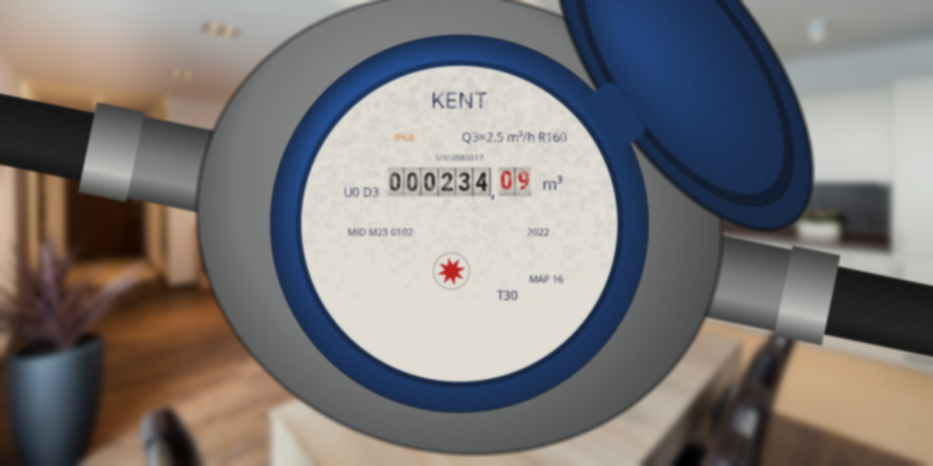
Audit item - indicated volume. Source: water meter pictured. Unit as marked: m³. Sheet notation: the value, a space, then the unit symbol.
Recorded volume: 234.09 m³
